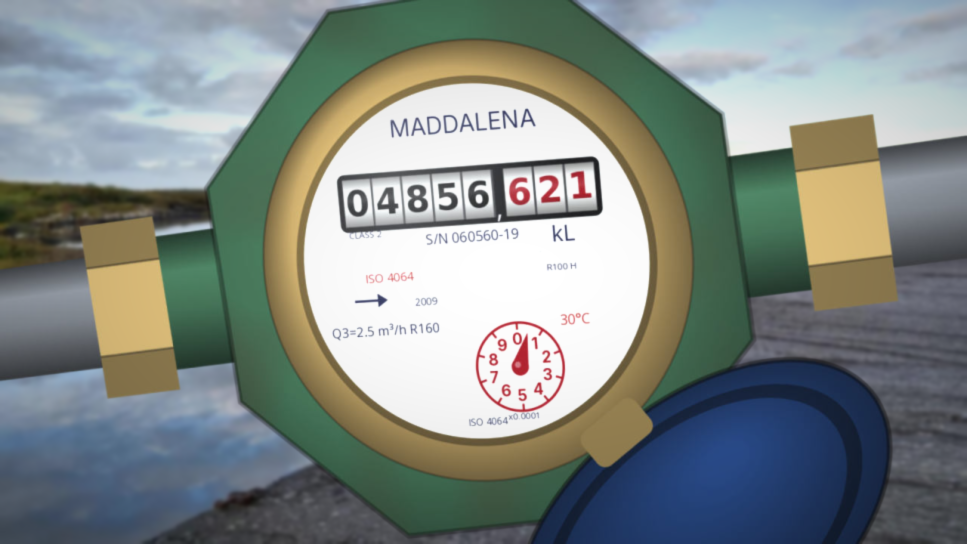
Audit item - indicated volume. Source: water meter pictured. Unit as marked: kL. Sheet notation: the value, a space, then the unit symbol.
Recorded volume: 4856.6210 kL
